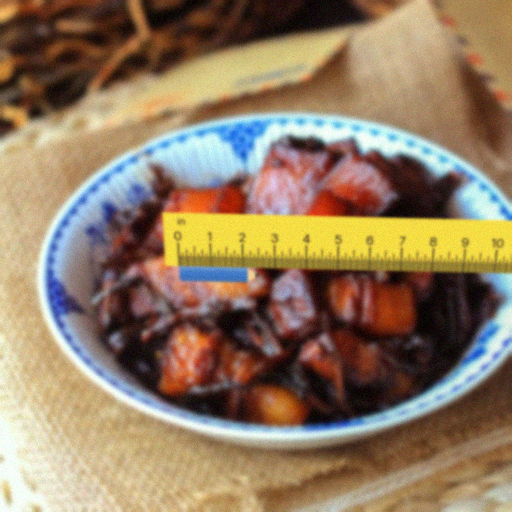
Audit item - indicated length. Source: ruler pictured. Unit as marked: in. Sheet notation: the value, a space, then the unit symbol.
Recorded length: 2.5 in
